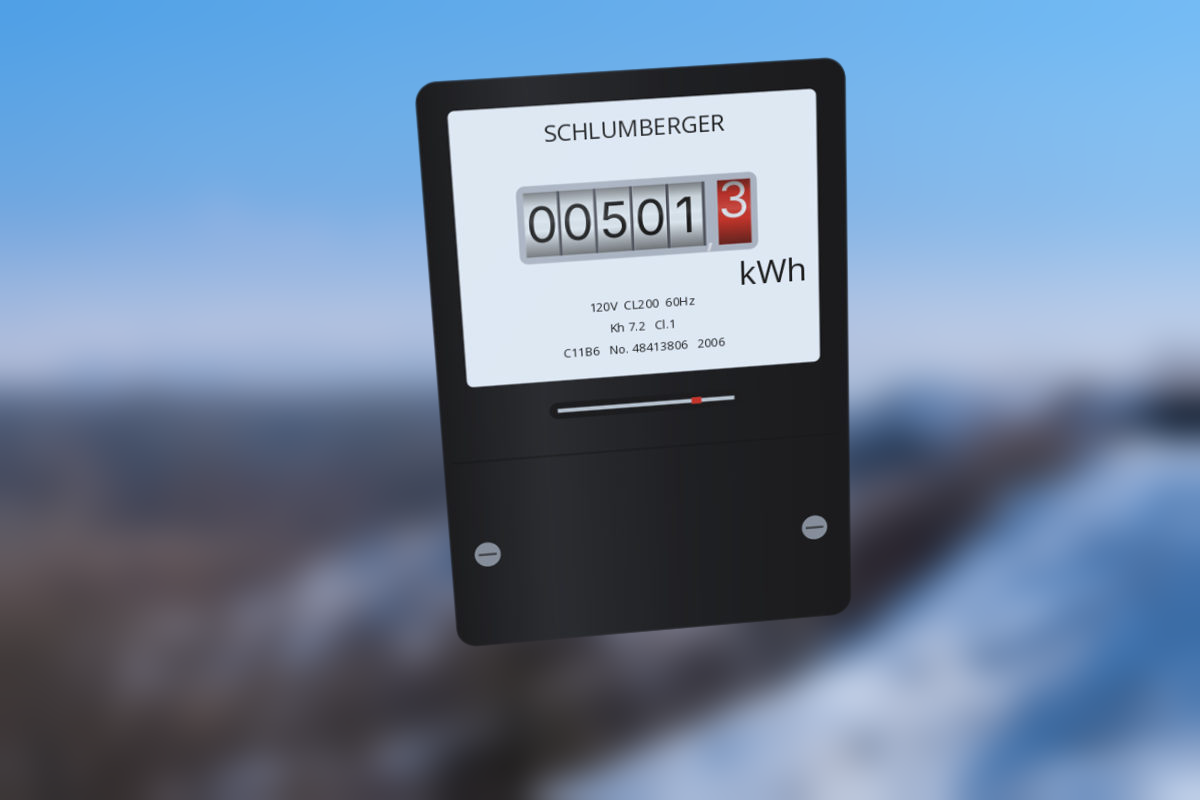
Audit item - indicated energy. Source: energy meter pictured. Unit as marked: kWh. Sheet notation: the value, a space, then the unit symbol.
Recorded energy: 501.3 kWh
